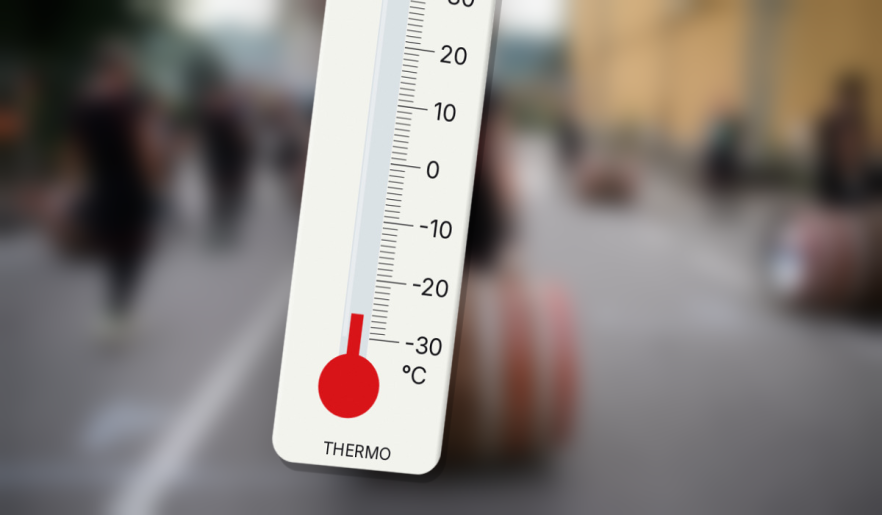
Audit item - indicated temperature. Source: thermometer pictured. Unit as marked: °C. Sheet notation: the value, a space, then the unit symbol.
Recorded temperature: -26 °C
